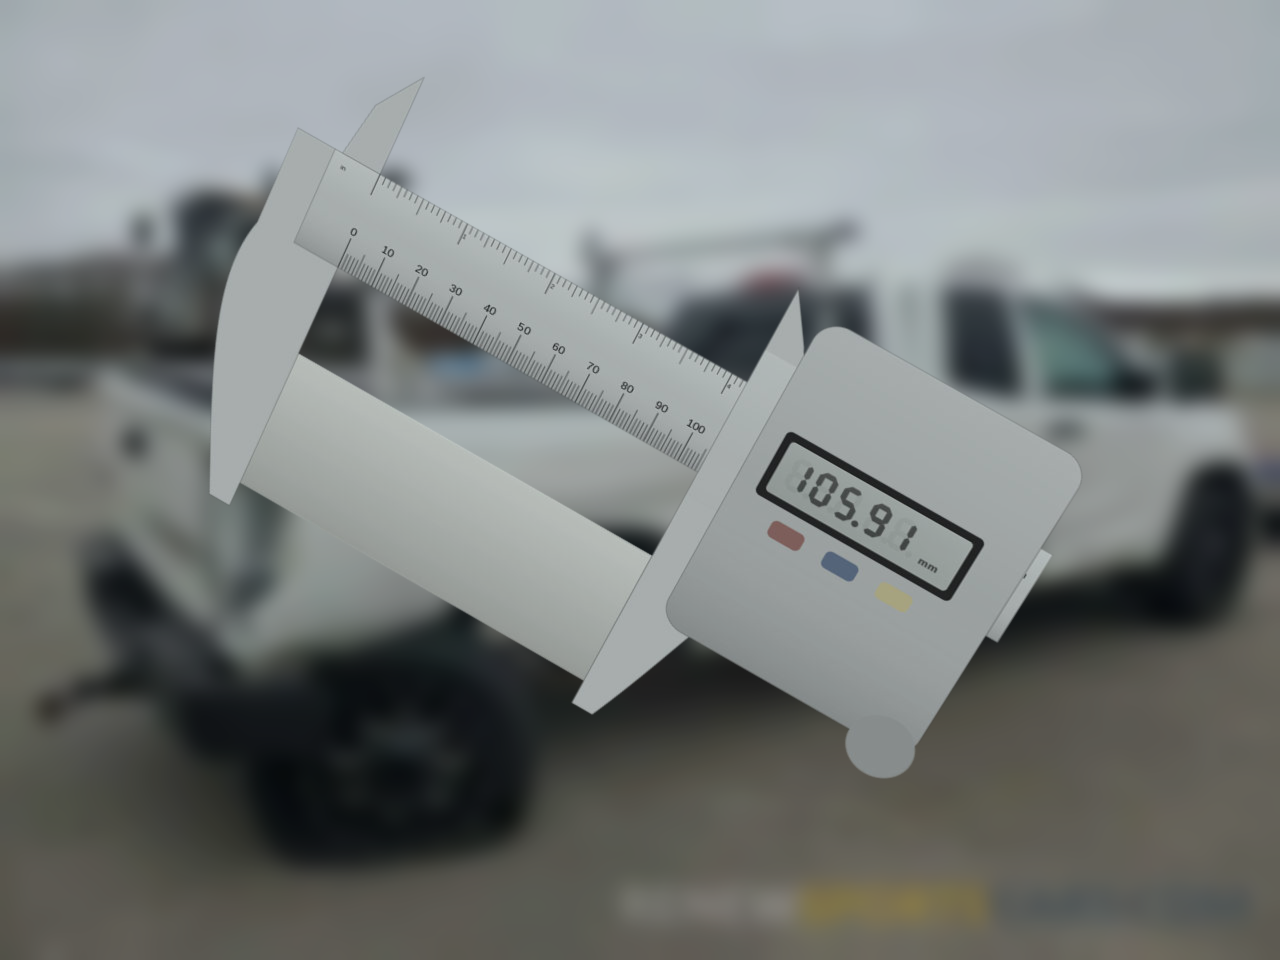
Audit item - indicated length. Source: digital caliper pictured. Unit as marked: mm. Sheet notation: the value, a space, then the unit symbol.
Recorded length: 105.91 mm
